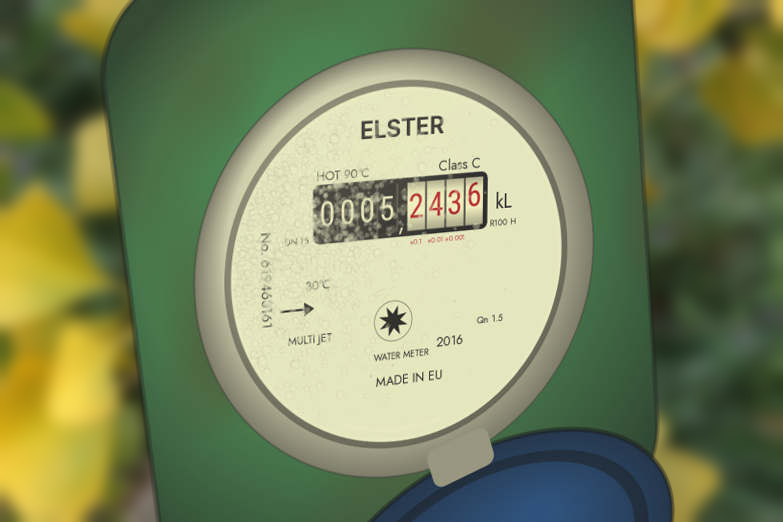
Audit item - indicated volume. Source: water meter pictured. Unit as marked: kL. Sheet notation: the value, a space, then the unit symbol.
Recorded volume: 5.2436 kL
